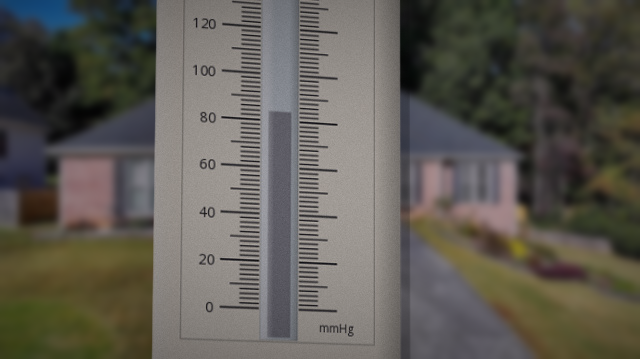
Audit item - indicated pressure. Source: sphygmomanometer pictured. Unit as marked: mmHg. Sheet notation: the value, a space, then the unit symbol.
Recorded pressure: 84 mmHg
